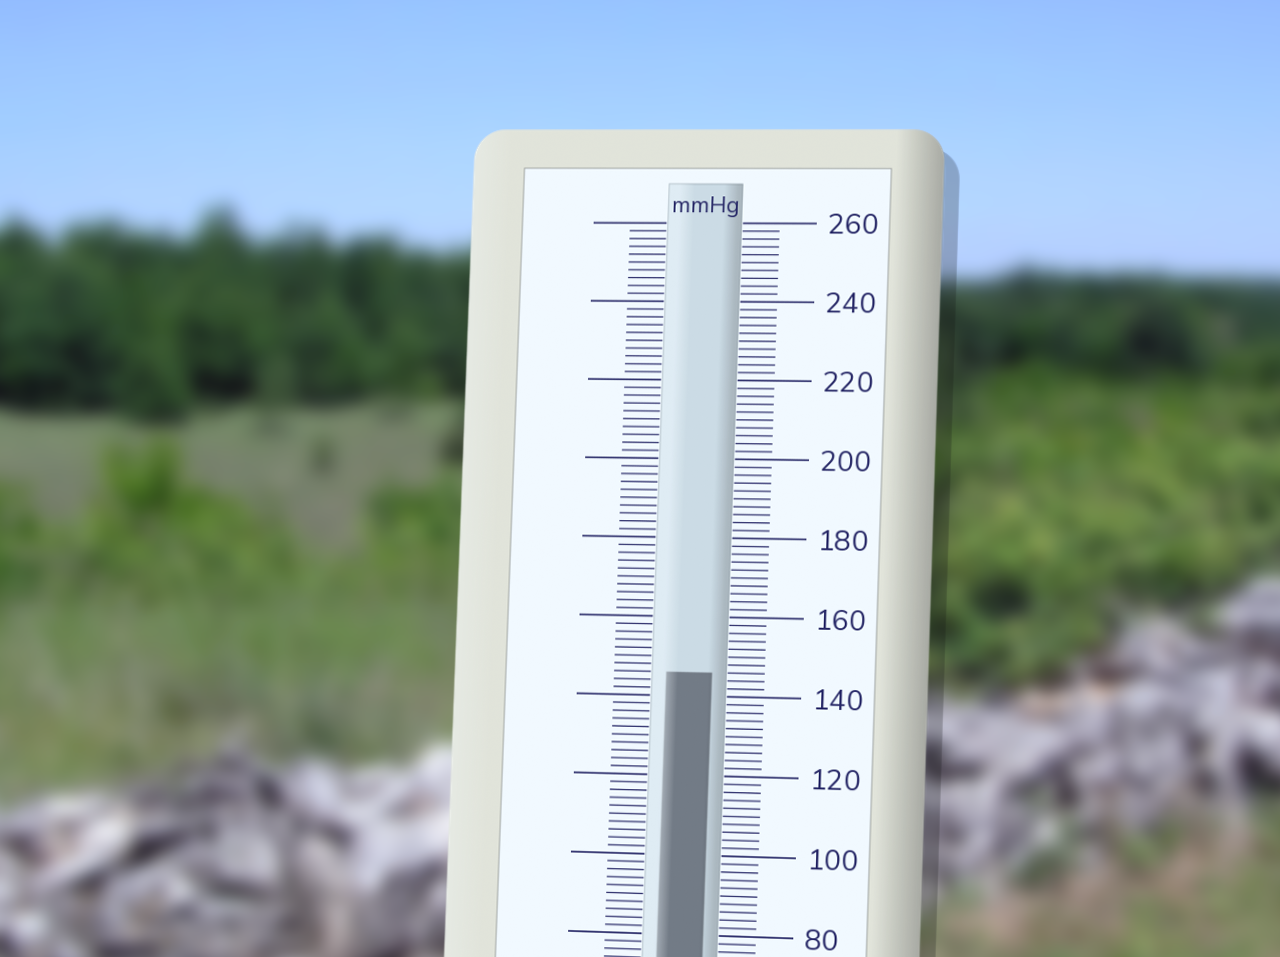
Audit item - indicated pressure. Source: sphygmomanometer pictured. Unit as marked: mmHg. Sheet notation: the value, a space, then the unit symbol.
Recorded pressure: 146 mmHg
